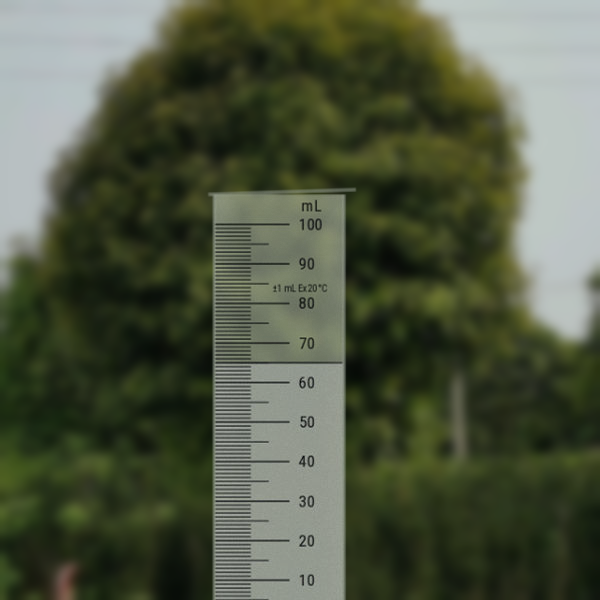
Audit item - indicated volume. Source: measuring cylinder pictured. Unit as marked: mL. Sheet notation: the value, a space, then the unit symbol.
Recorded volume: 65 mL
